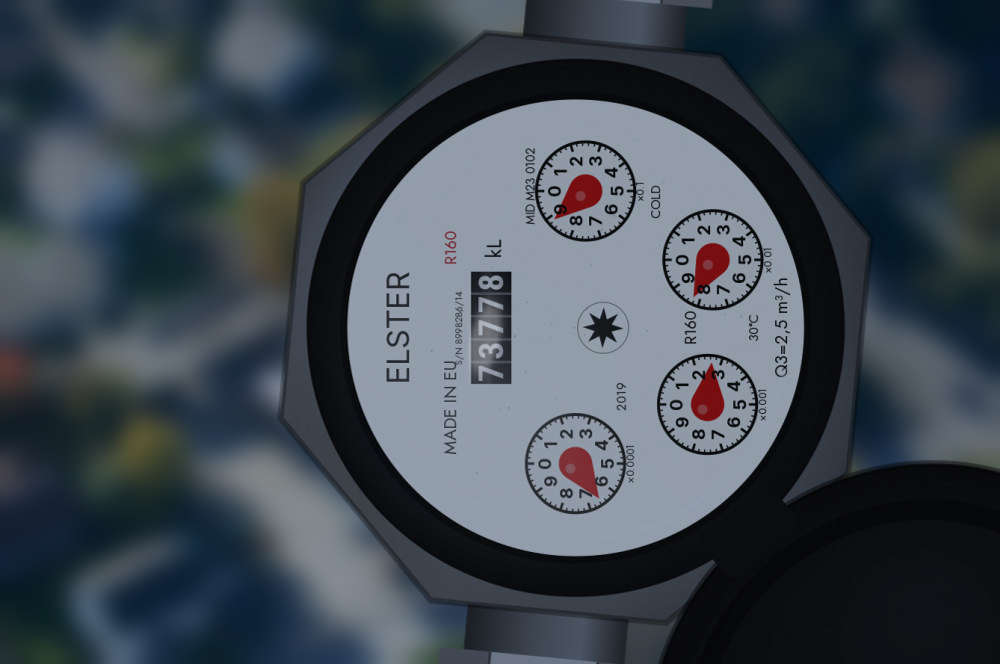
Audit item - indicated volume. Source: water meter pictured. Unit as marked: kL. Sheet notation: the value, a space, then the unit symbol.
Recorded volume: 73778.8826 kL
